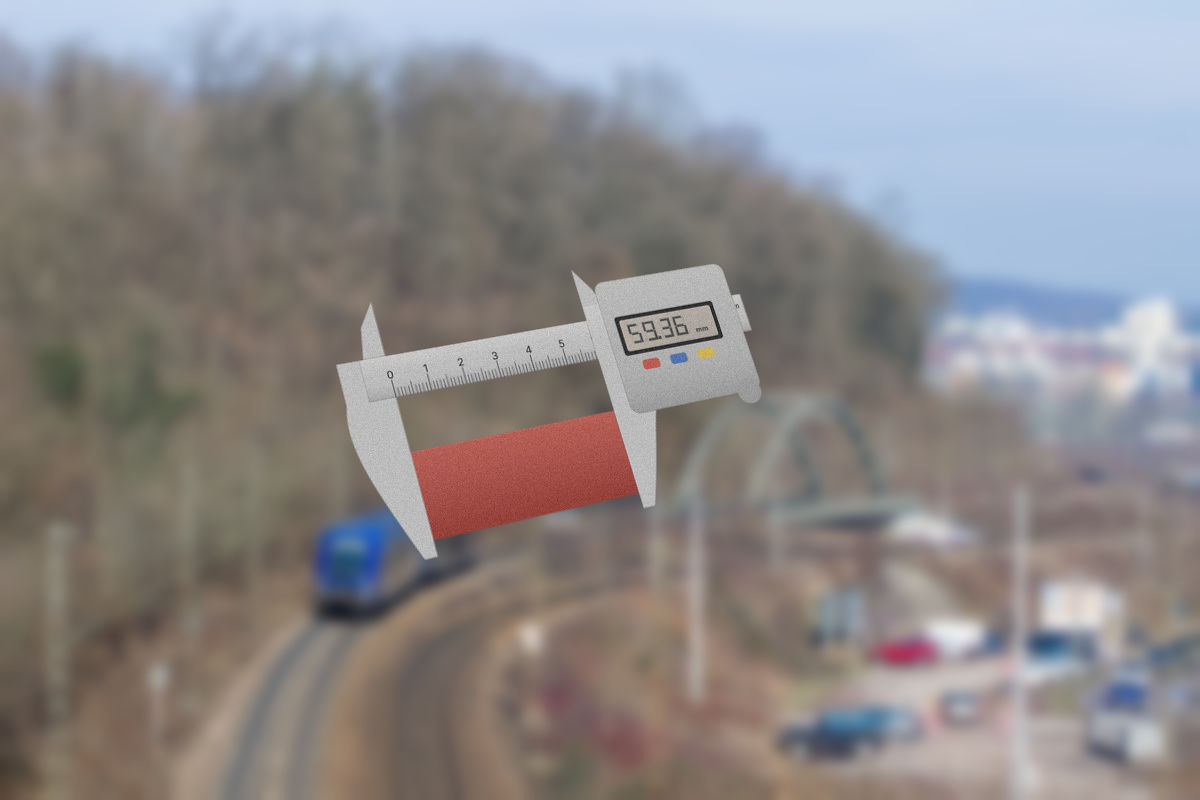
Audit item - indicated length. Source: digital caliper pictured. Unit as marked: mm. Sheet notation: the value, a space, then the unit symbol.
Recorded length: 59.36 mm
